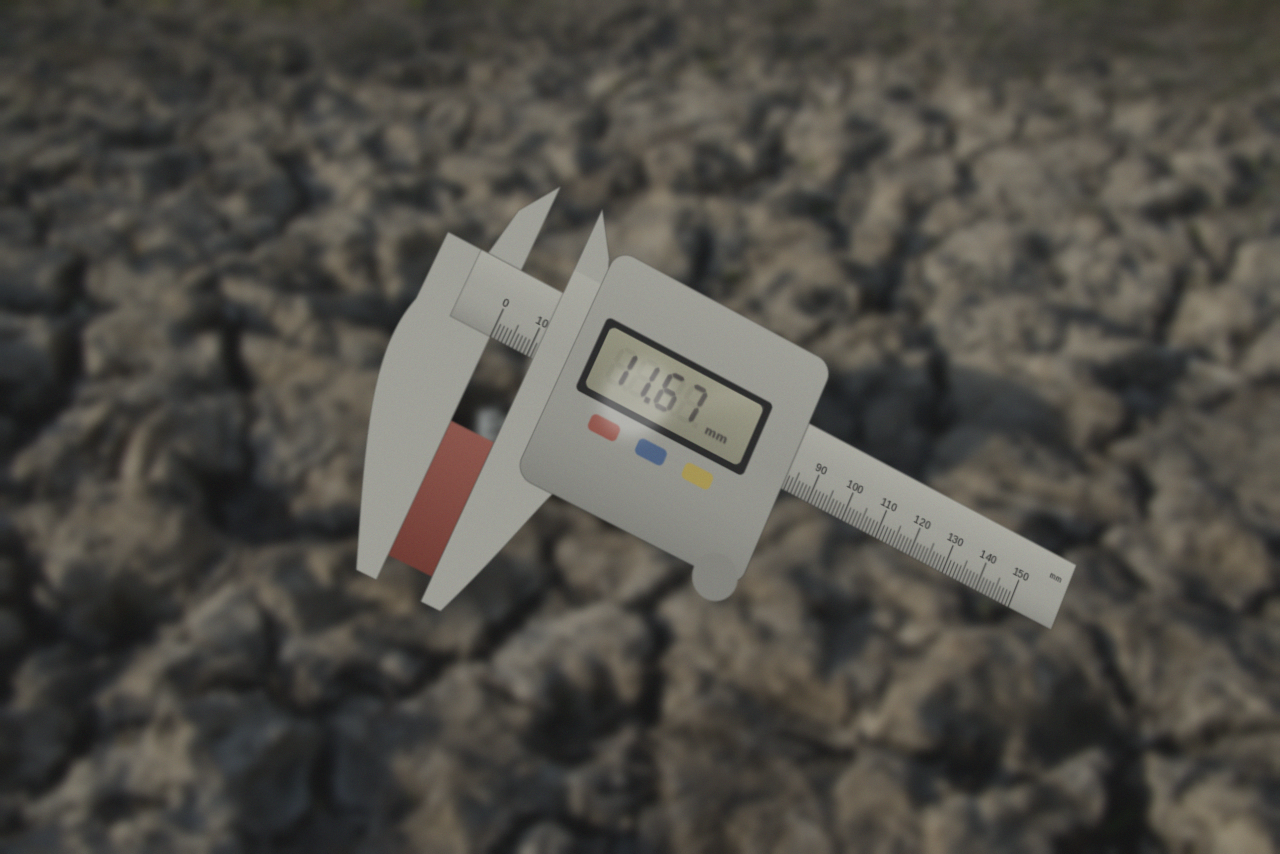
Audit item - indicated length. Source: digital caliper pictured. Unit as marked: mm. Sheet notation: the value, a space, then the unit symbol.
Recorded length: 11.67 mm
